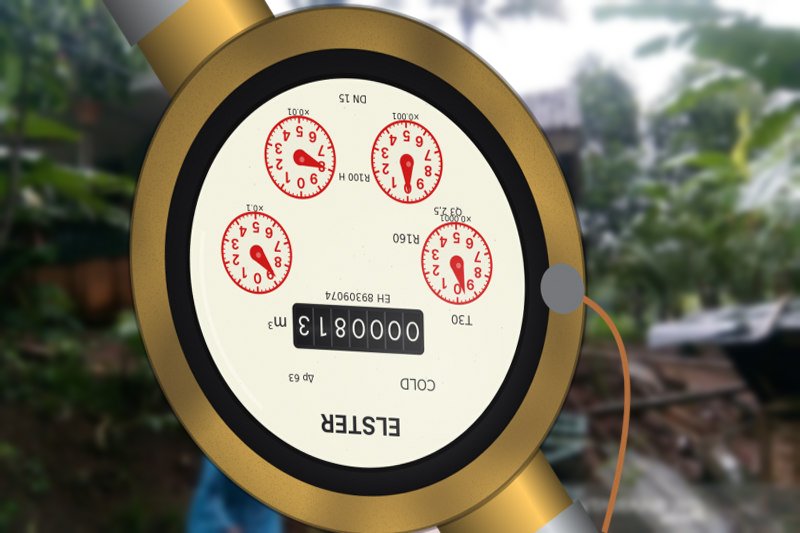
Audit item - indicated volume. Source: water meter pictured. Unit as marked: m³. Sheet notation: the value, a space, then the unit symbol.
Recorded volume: 813.8799 m³
